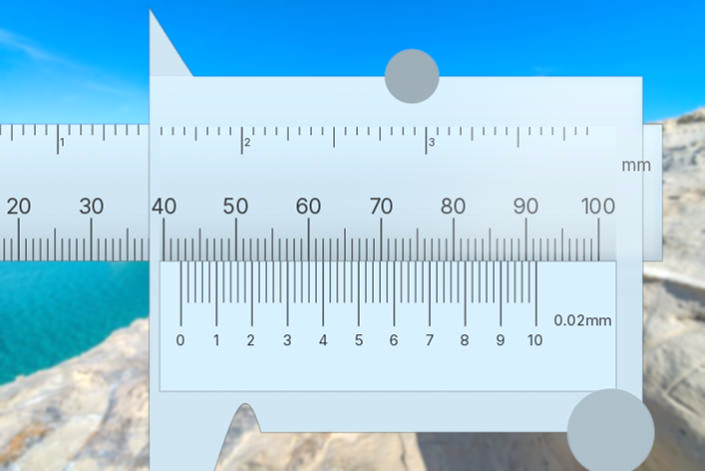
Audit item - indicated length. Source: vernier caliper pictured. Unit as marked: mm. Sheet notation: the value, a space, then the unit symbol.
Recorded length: 42.4 mm
